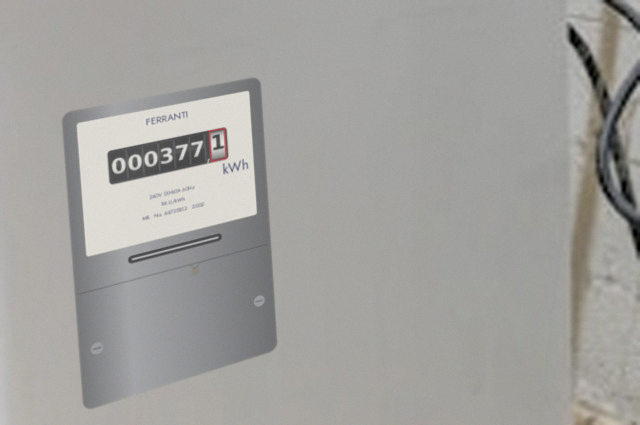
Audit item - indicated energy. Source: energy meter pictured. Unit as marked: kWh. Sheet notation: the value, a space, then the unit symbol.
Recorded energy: 377.1 kWh
